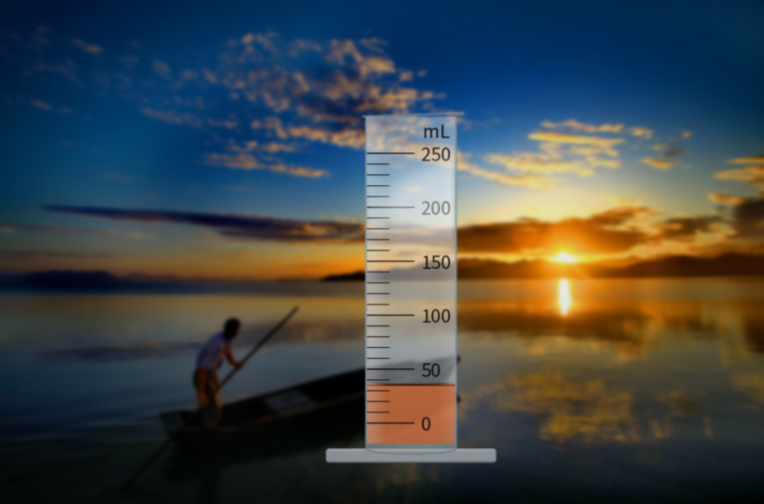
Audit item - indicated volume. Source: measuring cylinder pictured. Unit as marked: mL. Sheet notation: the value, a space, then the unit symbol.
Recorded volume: 35 mL
